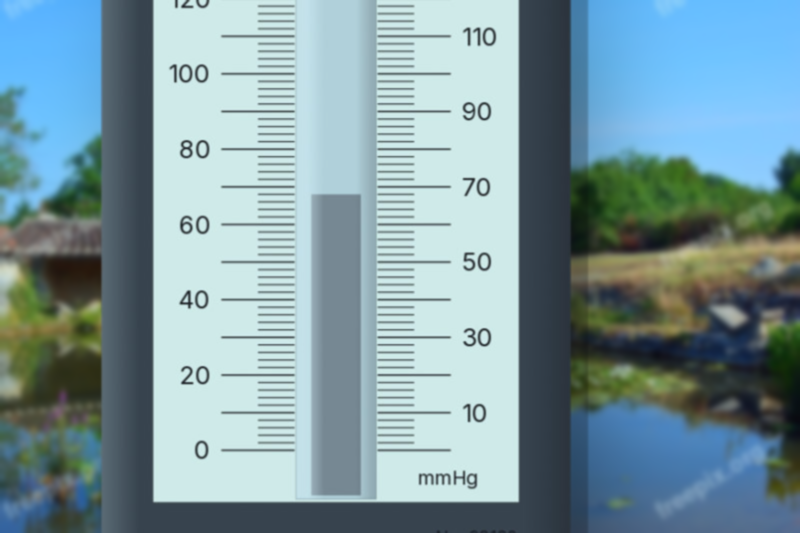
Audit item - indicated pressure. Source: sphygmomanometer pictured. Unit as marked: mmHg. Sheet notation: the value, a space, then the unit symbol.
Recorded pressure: 68 mmHg
